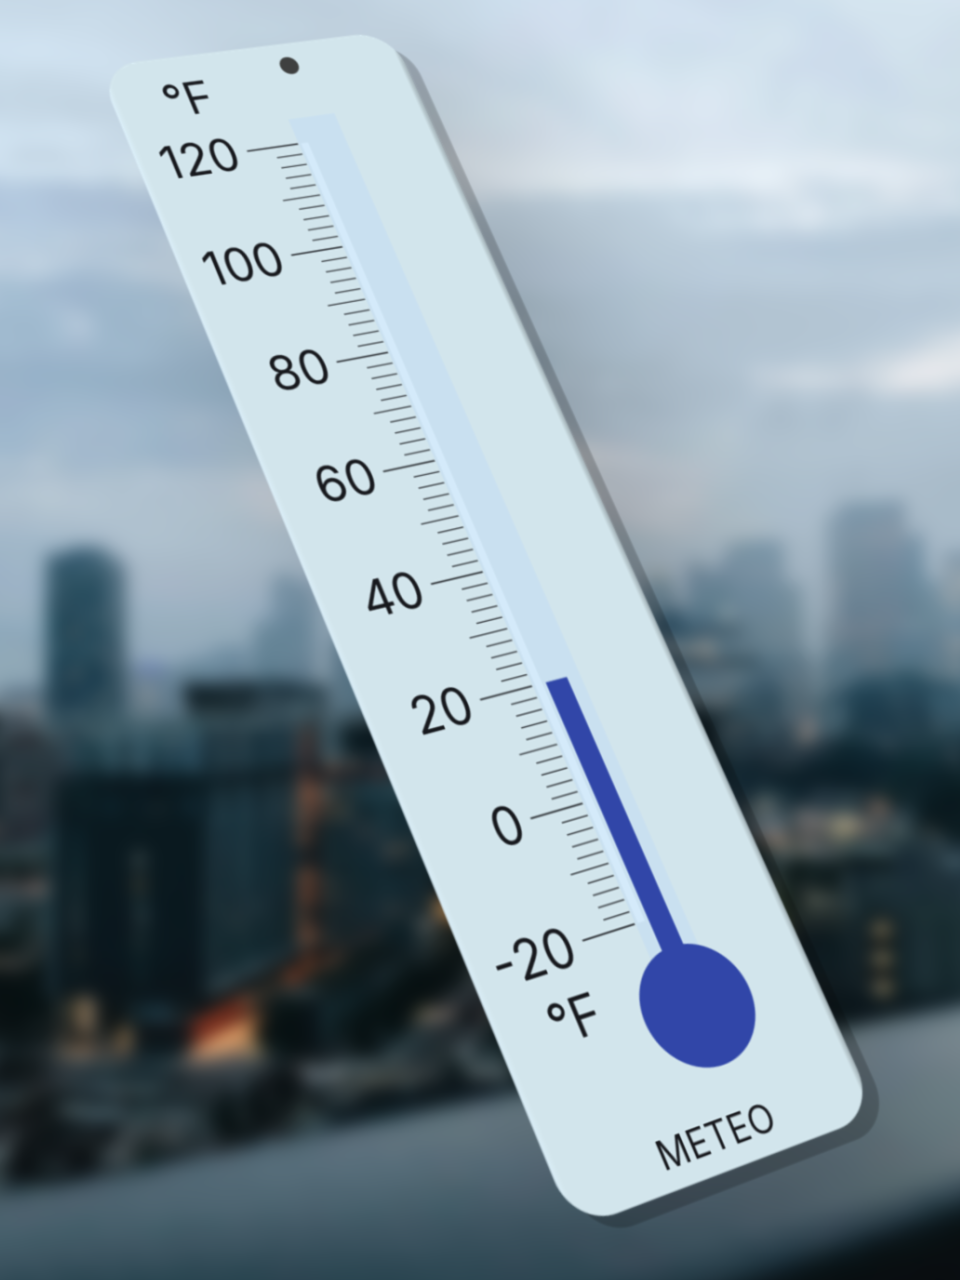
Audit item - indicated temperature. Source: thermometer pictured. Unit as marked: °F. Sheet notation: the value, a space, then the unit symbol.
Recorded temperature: 20 °F
